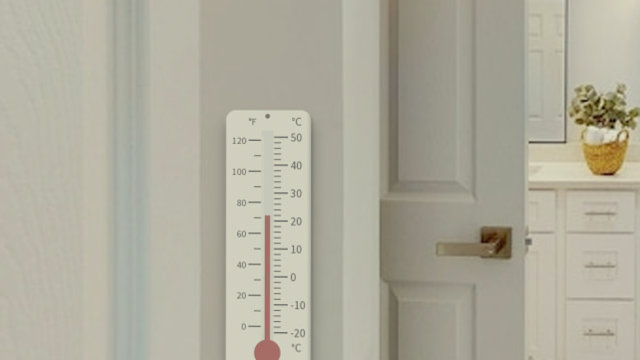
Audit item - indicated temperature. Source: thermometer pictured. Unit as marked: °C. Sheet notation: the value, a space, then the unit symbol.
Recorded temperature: 22 °C
